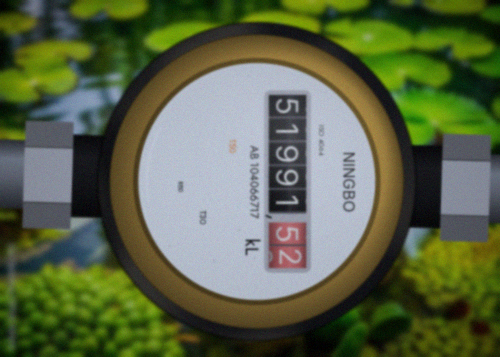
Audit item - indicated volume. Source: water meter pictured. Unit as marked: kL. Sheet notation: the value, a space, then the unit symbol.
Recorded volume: 51991.52 kL
